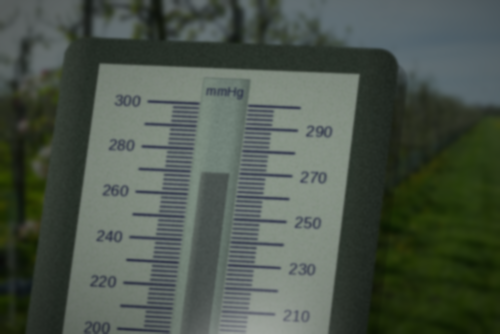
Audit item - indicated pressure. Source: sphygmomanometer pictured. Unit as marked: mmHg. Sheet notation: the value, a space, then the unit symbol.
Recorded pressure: 270 mmHg
